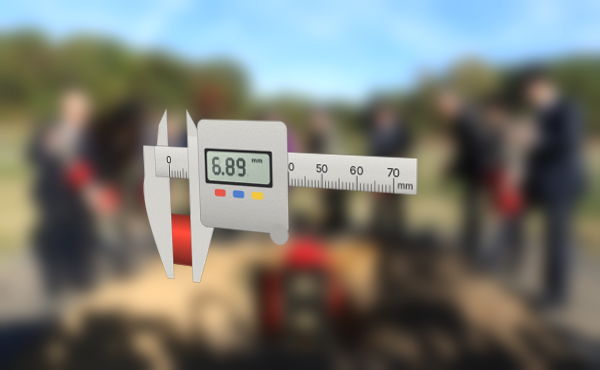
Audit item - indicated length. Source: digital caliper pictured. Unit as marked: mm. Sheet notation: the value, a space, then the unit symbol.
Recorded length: 6.89 mm
